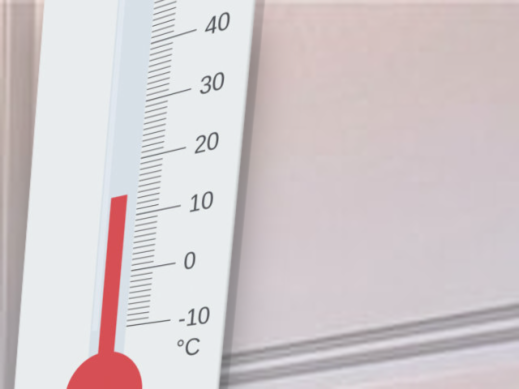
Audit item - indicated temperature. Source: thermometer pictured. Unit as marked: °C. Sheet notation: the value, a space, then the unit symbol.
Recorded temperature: 14 °C
